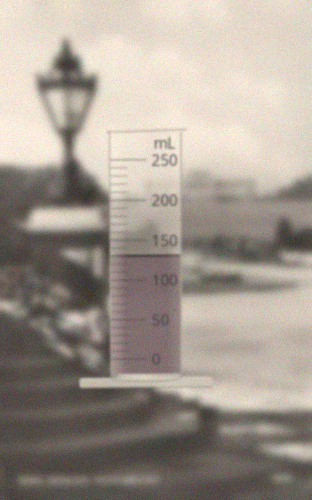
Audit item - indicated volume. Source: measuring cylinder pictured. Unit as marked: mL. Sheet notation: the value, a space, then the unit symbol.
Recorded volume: 130 mL
